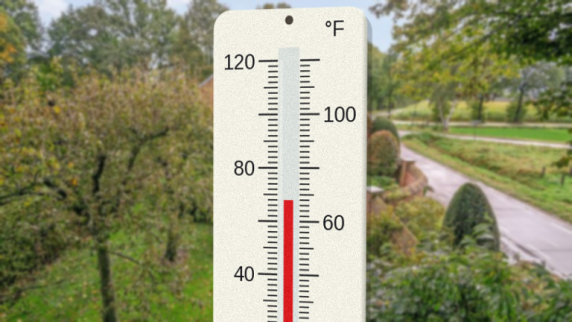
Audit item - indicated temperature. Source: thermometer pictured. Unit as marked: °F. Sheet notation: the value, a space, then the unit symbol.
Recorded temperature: 68 °F
